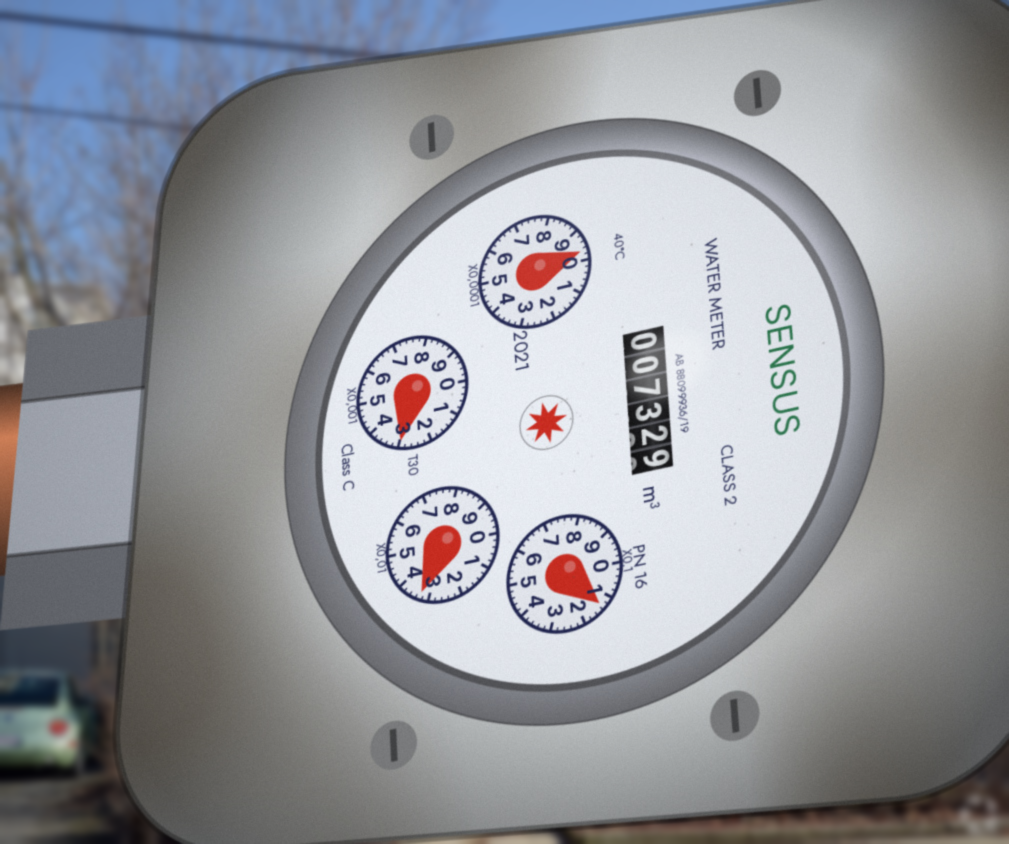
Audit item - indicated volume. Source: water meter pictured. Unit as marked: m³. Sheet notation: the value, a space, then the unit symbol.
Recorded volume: 7329.1329 m³
